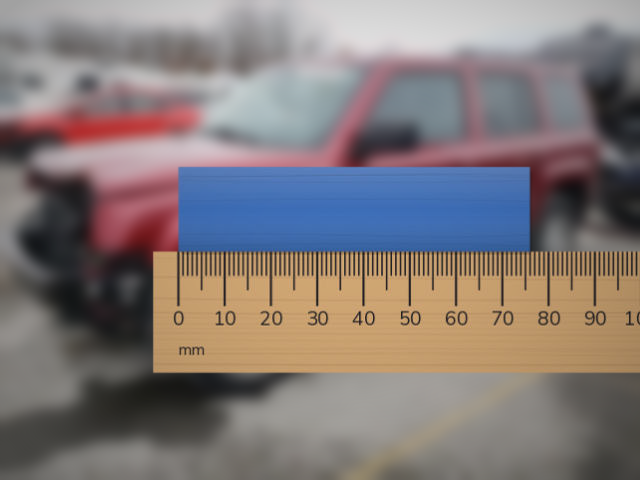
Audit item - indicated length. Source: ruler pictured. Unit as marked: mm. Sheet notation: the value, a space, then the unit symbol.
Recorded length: 76 mm
